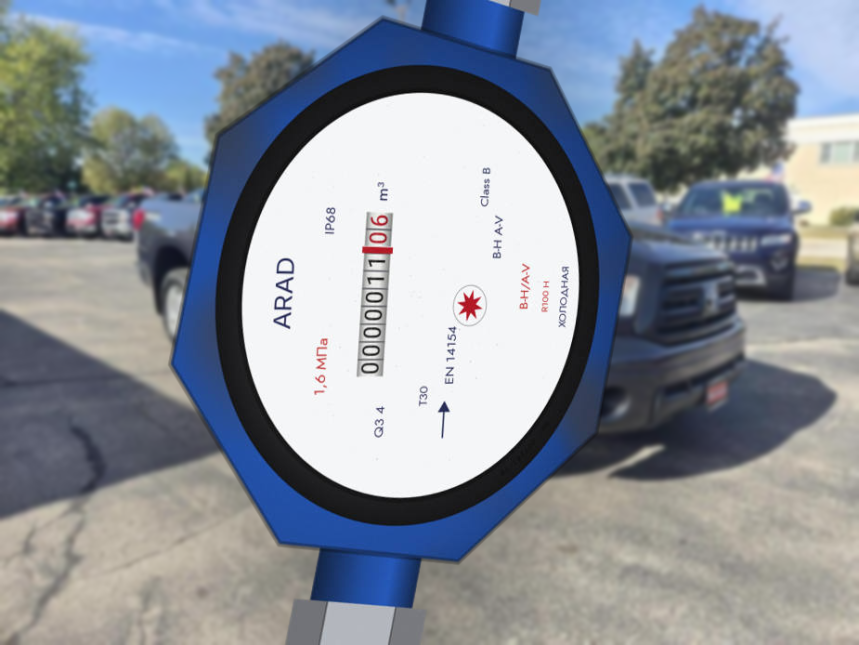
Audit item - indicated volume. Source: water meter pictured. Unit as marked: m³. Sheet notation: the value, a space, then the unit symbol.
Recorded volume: 11.06 m³
